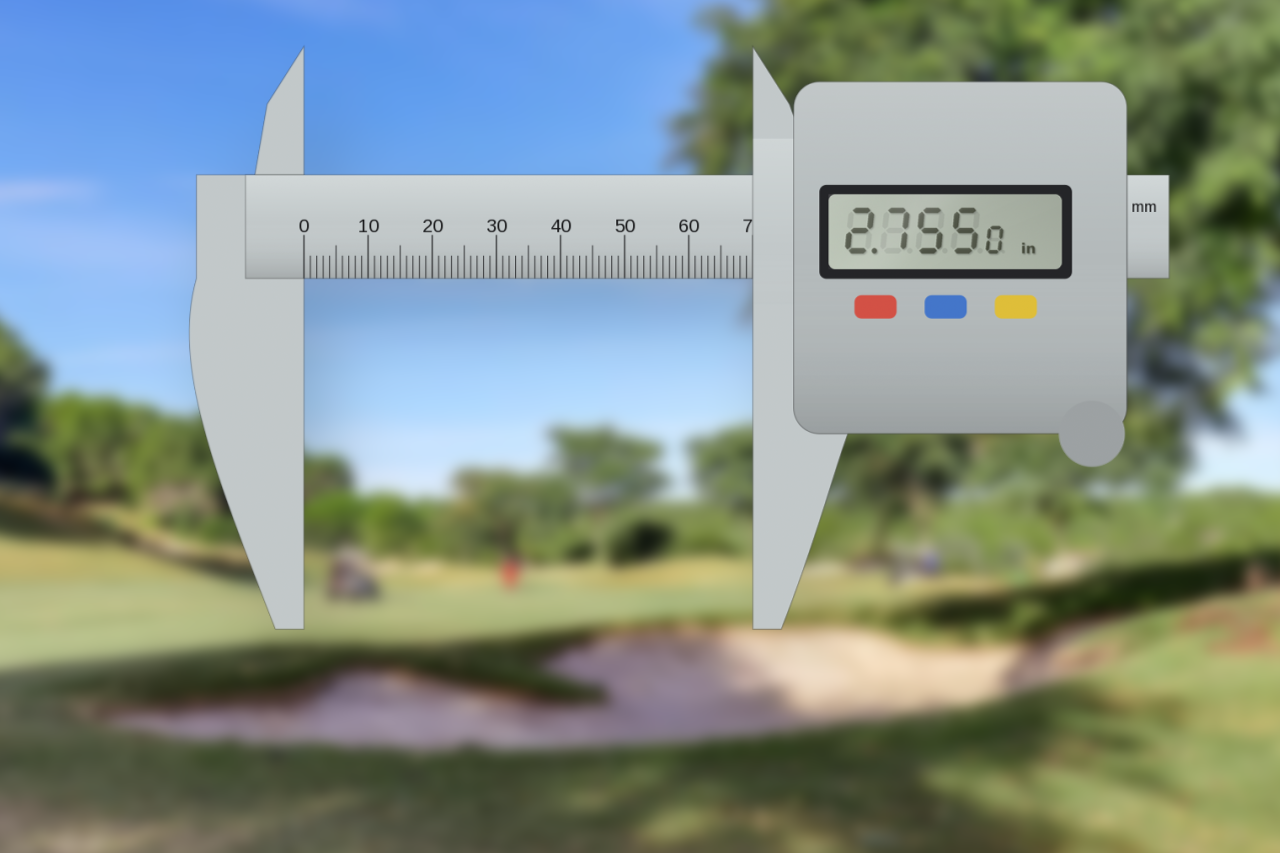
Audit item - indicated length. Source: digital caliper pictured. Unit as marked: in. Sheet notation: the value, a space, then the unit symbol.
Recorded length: 2.7550 in
